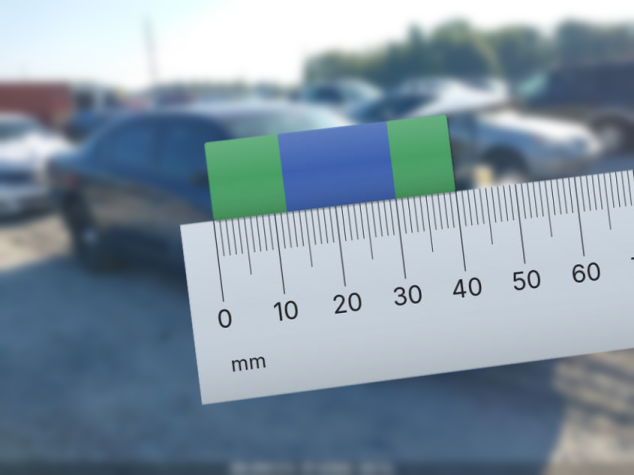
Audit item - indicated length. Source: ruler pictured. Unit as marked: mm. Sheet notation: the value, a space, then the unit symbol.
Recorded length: 40 mm
